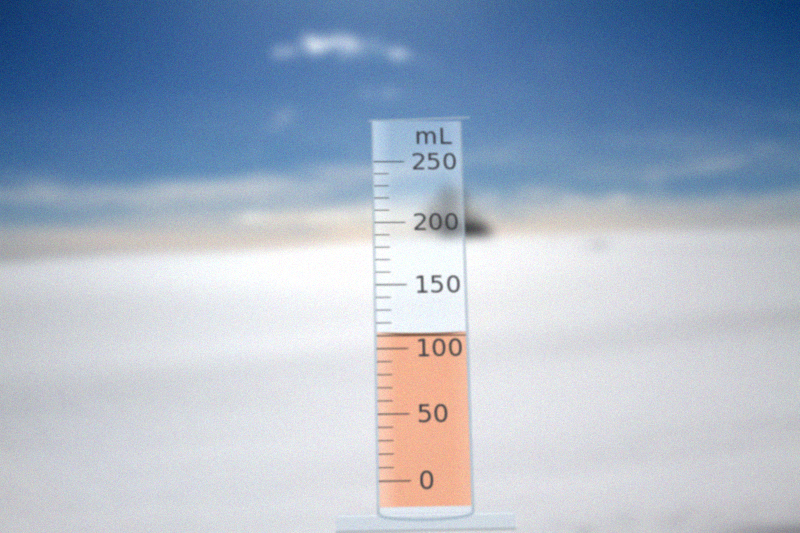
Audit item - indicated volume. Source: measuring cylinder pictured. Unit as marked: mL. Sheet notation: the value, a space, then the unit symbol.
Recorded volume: 110 mL
